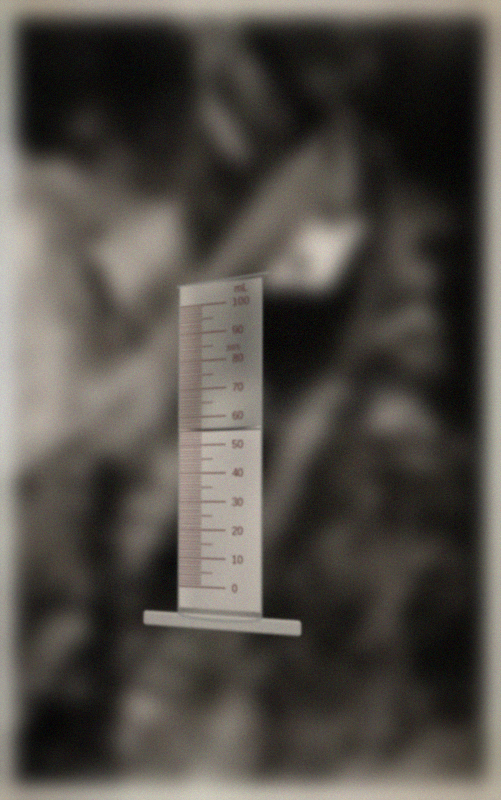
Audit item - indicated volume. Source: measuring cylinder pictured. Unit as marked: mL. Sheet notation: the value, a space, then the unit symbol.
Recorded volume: 55 mL
